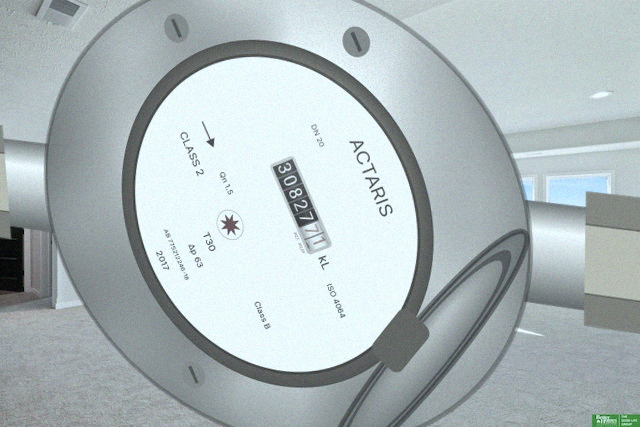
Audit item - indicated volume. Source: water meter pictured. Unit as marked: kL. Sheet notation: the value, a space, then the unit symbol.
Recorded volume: 30827.71 kL
